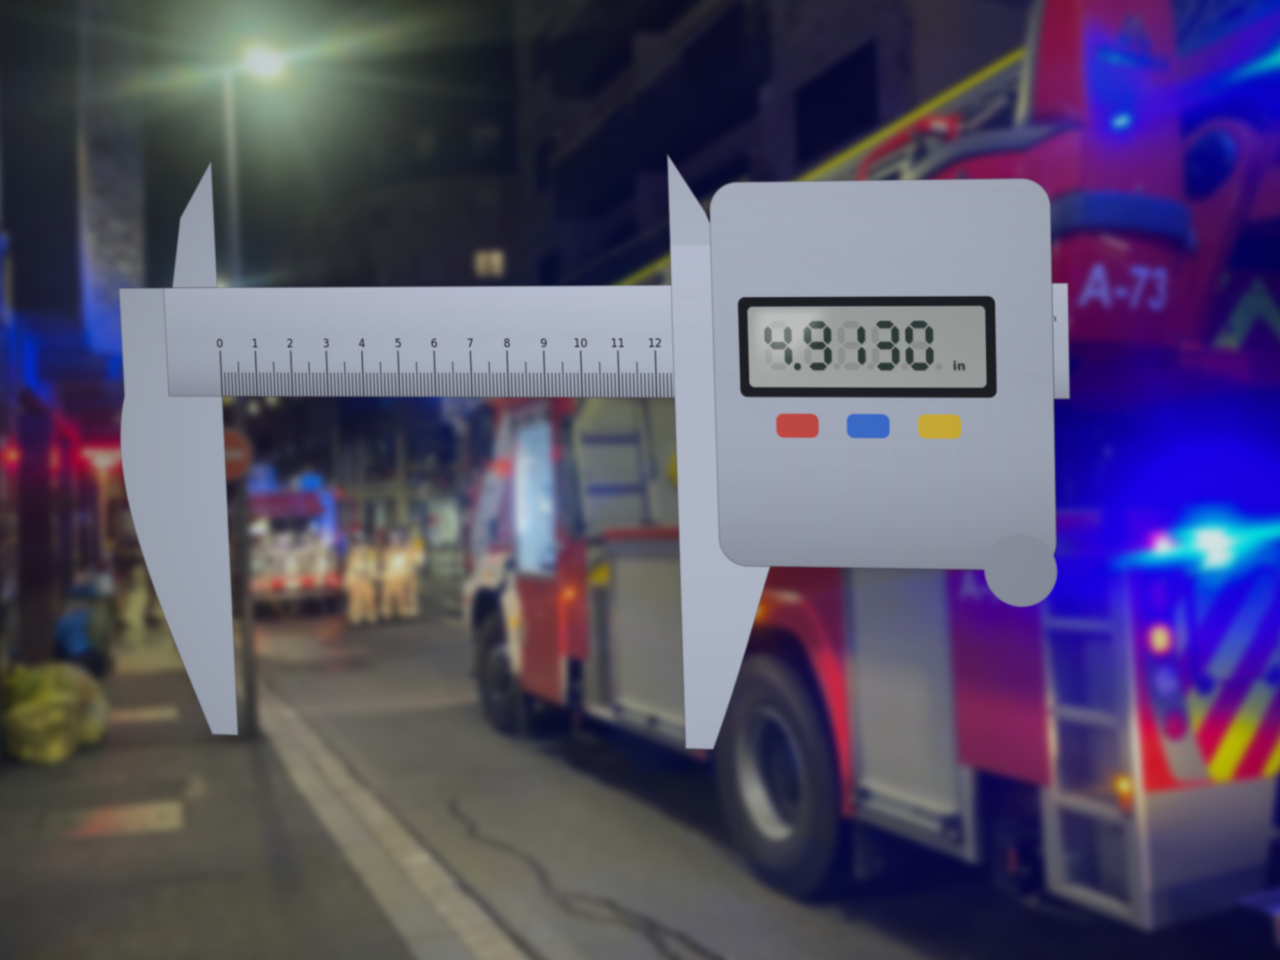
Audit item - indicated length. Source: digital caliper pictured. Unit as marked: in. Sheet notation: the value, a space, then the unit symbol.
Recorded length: 4.9130 in
